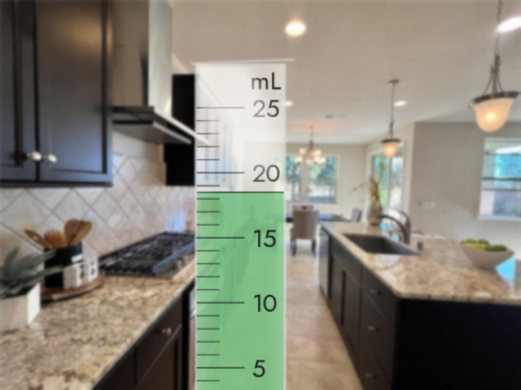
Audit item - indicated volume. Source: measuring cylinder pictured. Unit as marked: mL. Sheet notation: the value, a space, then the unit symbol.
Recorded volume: 18.5 mL
